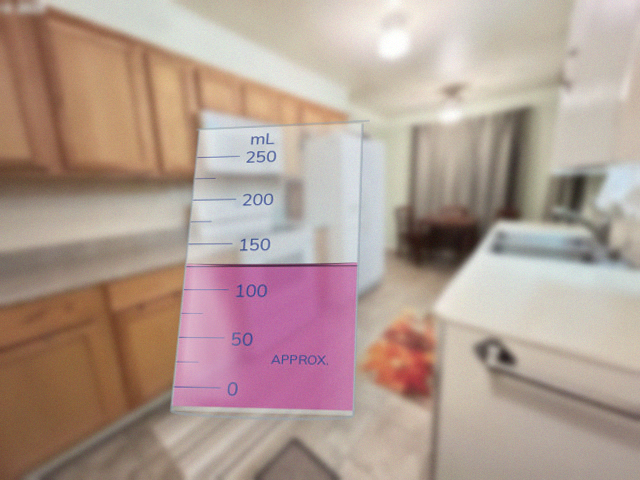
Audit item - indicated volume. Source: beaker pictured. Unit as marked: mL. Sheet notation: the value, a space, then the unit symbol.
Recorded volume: 125 mL
